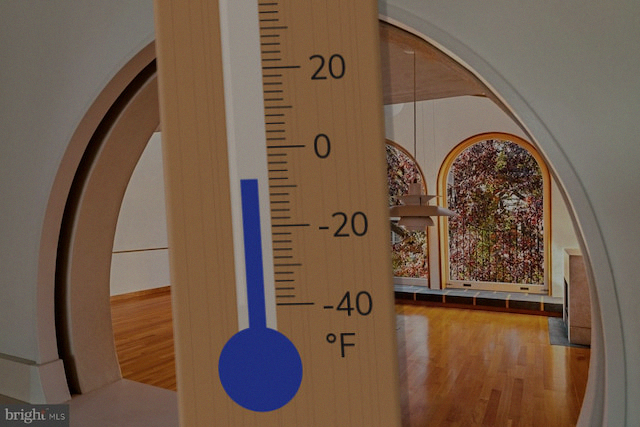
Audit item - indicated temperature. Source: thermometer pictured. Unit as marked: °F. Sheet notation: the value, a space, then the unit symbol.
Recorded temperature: -8 °F
